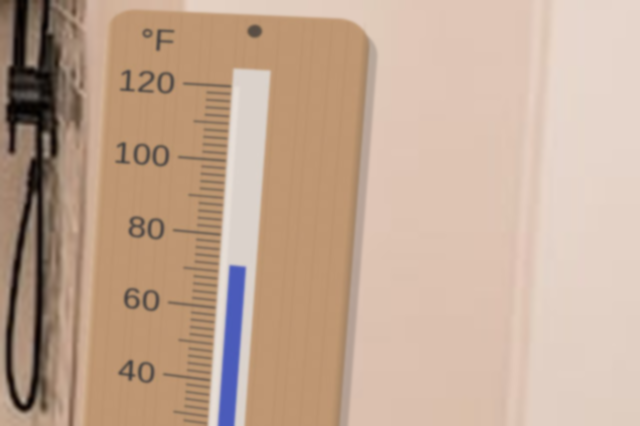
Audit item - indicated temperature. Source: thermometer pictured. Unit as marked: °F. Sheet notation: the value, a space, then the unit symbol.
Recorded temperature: 72 °F
